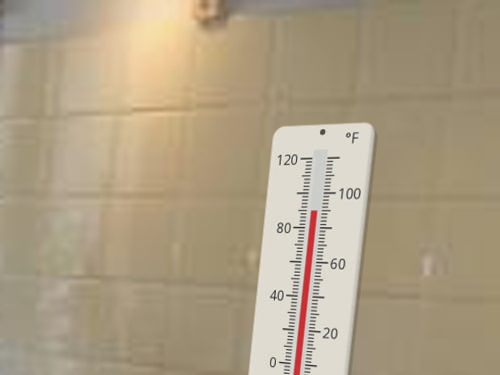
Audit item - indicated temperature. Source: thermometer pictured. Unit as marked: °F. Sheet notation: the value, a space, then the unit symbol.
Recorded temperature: 90 °F
